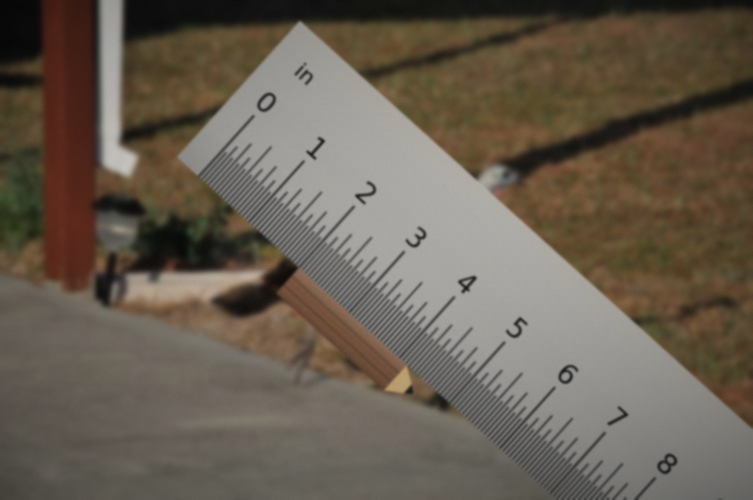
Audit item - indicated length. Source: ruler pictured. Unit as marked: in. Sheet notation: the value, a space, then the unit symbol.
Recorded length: 2.5 in
